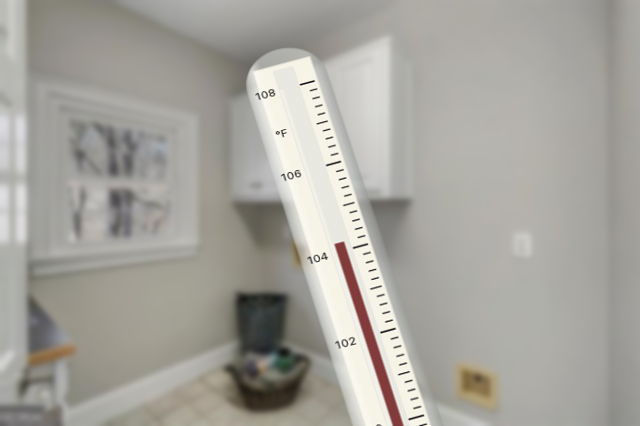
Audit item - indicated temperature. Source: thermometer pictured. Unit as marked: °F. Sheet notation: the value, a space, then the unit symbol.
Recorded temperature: 104.2 °F
